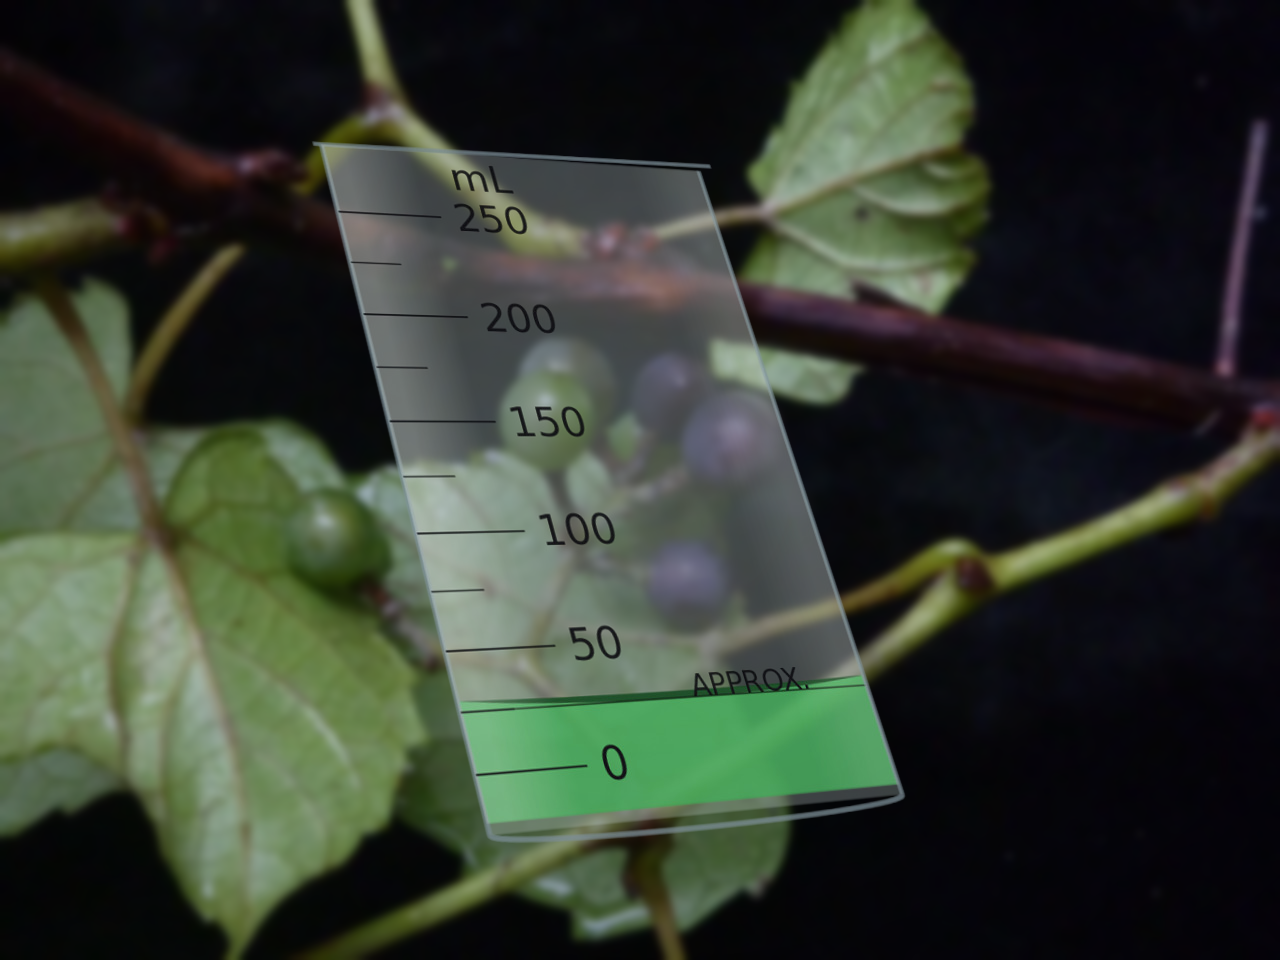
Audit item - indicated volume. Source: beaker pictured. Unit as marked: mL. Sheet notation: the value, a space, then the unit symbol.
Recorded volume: 25 mL
